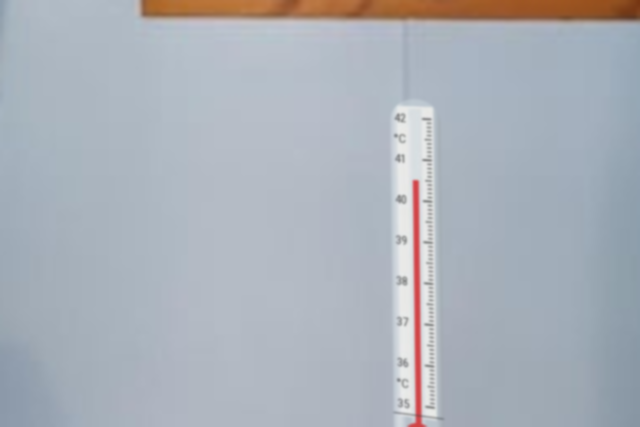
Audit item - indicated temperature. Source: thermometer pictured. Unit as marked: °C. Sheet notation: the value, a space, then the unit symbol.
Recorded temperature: 40.5 °C
